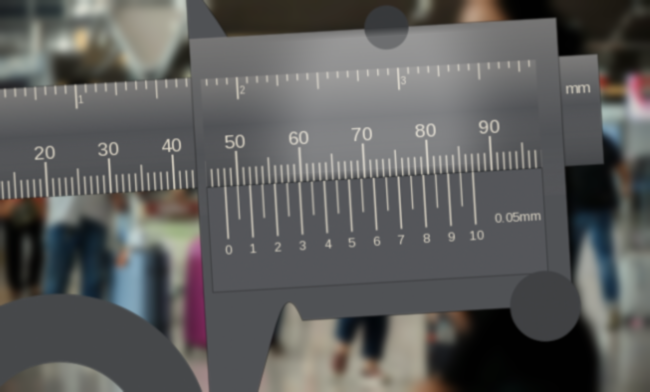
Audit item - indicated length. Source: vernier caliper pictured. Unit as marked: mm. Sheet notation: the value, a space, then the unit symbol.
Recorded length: 48.0 mm
